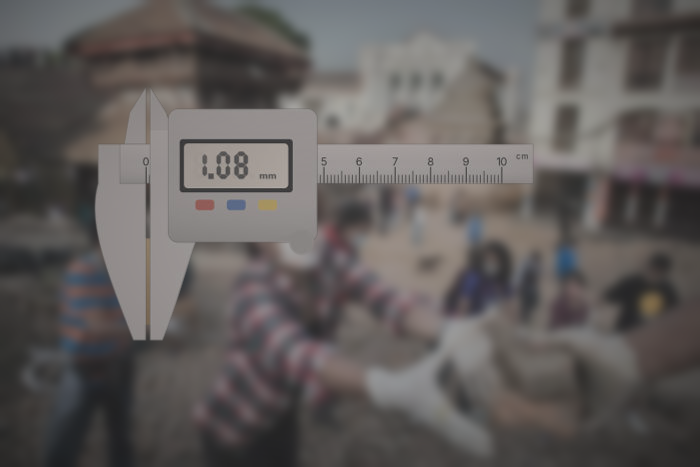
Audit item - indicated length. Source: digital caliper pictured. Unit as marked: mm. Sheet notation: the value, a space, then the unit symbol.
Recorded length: 1.08 mm
